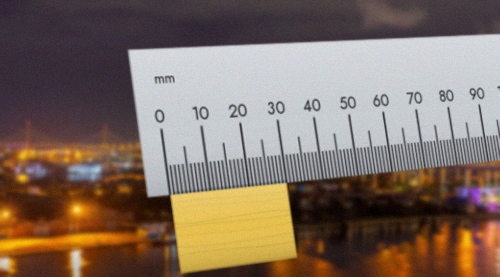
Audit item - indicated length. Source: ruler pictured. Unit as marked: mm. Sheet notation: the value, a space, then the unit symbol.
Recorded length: 30 mm
